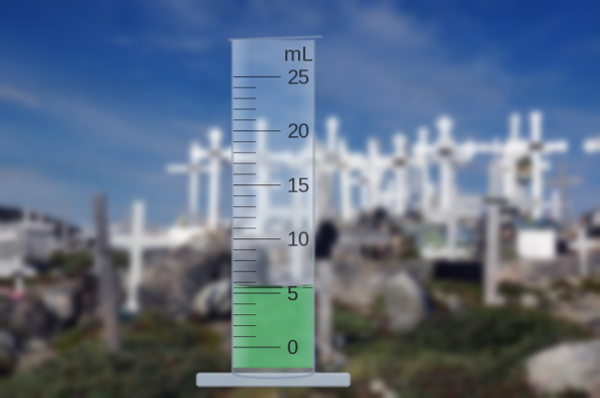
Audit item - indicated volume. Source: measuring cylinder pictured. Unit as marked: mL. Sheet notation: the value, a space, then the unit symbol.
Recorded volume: 5.5 mL
